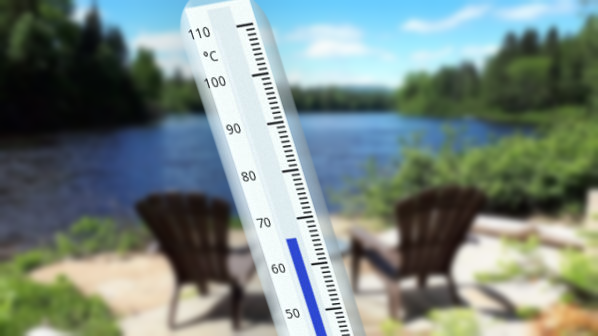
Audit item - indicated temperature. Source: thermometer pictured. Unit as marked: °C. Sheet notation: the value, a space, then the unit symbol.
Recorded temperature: 66 °C
